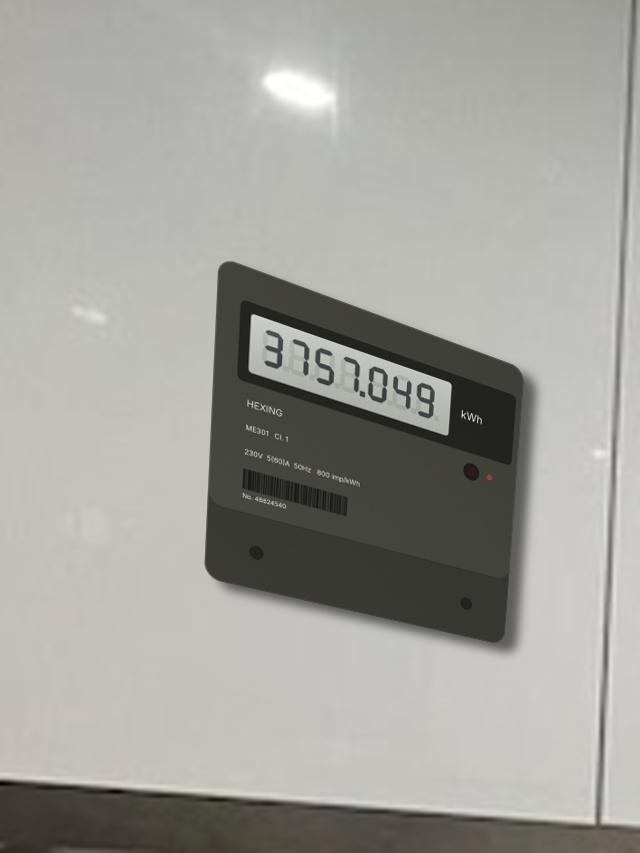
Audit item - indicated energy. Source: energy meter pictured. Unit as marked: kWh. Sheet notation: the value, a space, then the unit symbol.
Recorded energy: 3757.049 kWh
